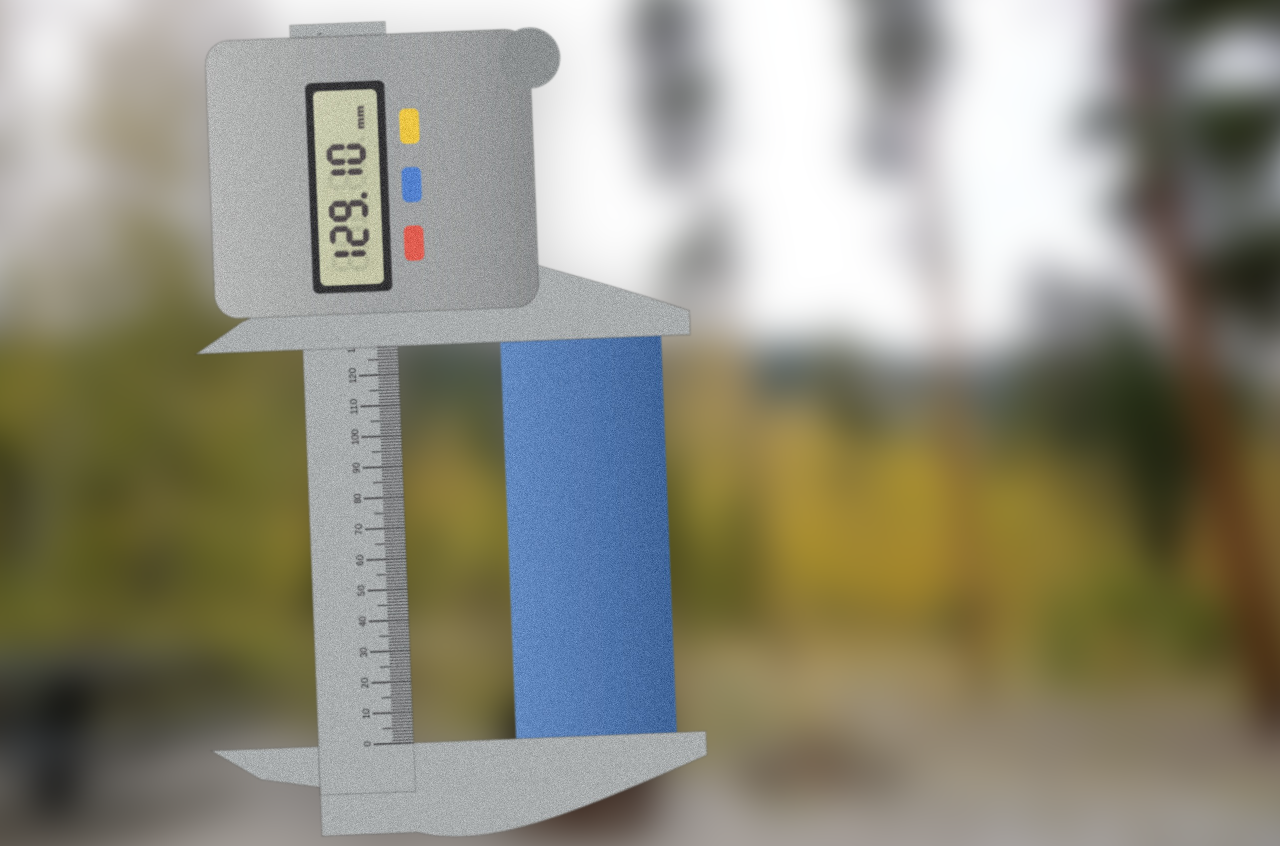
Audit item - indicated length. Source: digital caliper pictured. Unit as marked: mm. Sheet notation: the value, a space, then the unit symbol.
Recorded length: 129.10 mm
